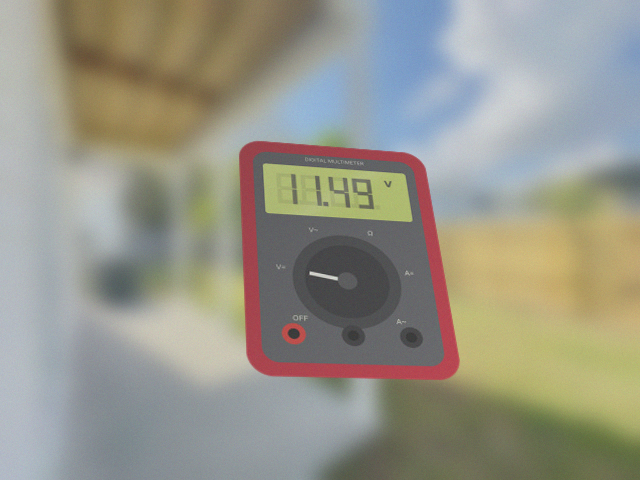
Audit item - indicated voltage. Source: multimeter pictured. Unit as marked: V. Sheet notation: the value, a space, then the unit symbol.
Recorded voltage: 11.49 V
